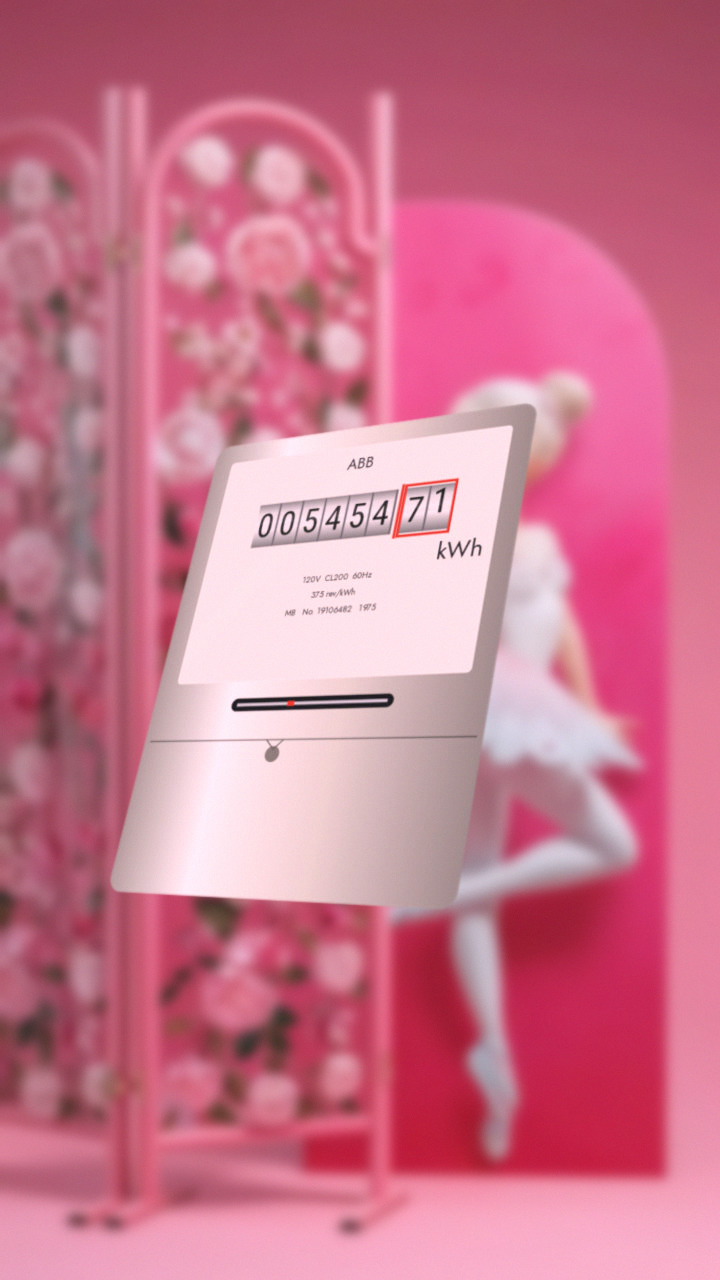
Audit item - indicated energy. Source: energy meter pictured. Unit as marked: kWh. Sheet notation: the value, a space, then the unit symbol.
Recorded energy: 5454.71 kWh
